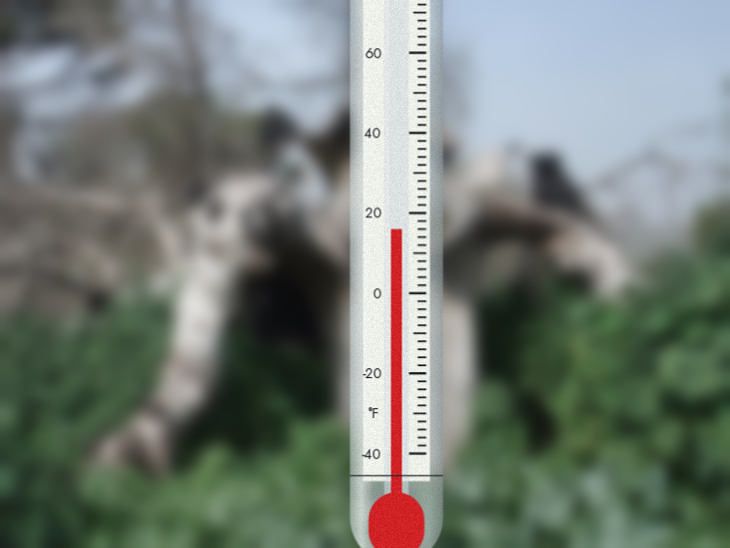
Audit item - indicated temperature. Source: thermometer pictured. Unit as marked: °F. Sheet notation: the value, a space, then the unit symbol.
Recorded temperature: 16 °F
